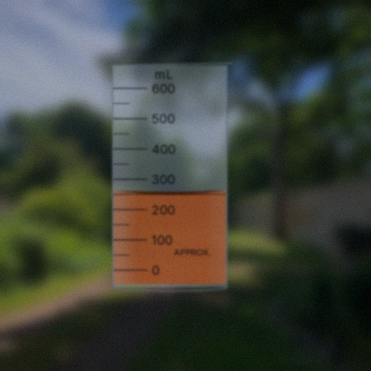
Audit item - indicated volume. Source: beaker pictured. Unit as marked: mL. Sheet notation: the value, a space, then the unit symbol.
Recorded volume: 250 mL
